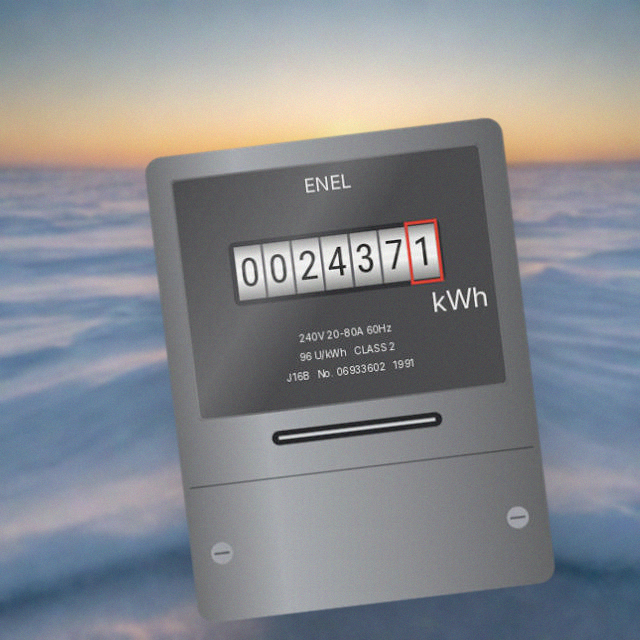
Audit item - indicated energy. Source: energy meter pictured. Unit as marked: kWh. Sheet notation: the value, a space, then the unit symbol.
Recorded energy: 2437.1 kWh
